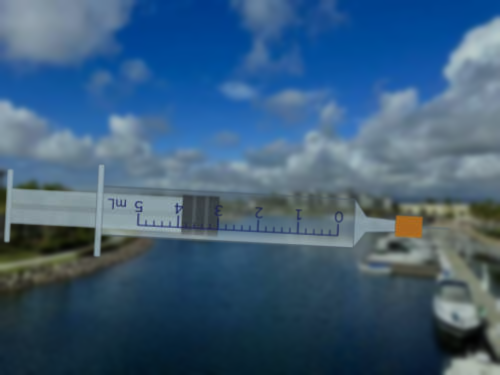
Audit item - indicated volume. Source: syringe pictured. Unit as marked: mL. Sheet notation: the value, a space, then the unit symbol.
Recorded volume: 3 mL
